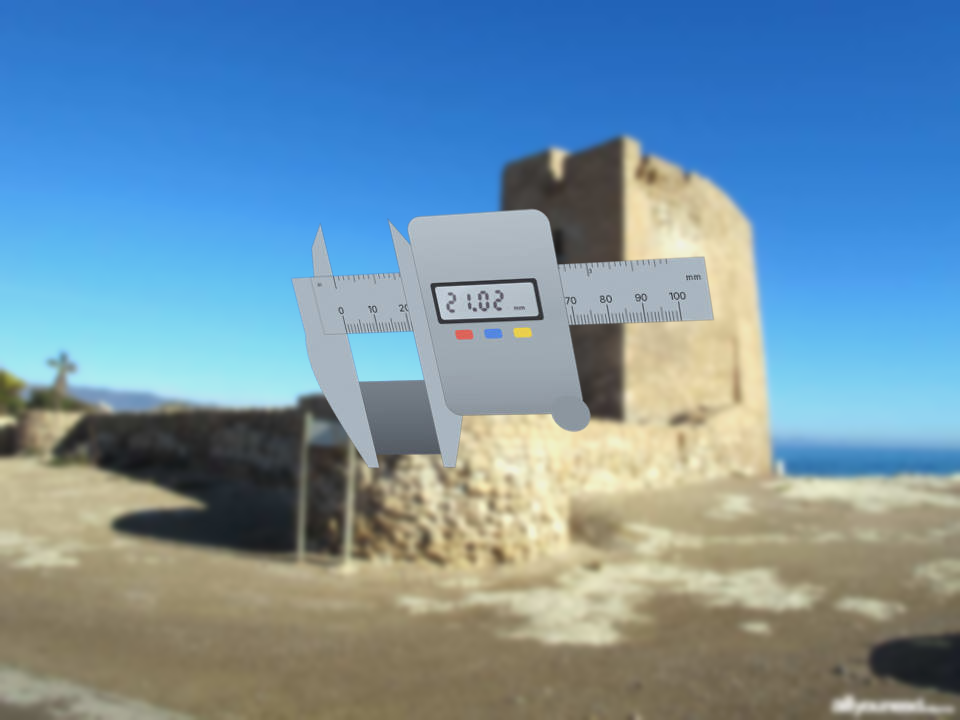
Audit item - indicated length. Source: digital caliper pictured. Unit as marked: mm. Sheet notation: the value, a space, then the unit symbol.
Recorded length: 21.02 mm
